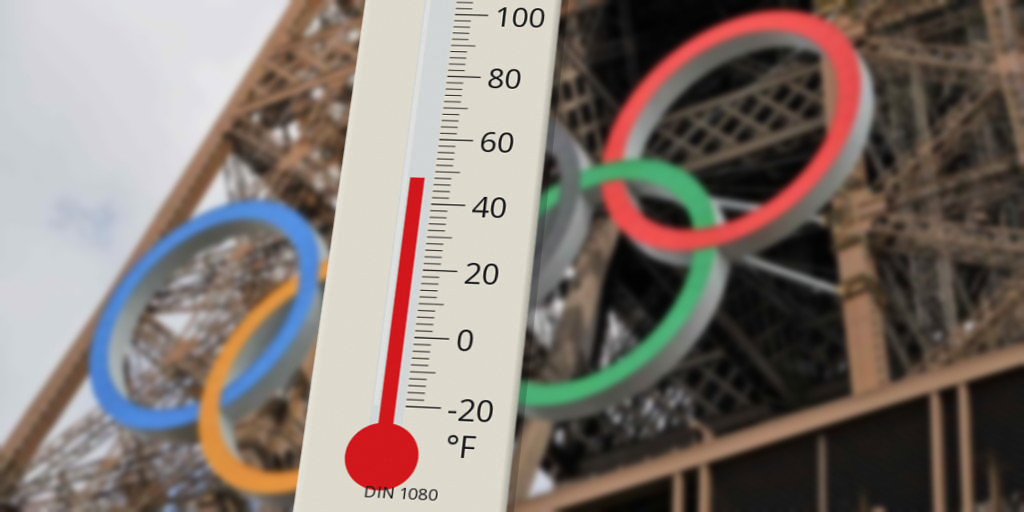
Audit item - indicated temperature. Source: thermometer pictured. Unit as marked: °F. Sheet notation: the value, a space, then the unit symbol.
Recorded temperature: 48 °F
